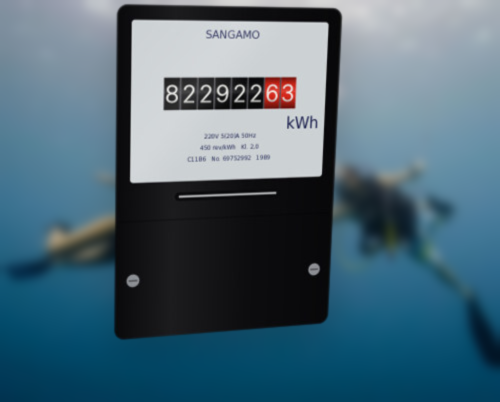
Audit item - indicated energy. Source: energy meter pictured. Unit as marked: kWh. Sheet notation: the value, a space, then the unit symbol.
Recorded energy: 822922.63 kWh
